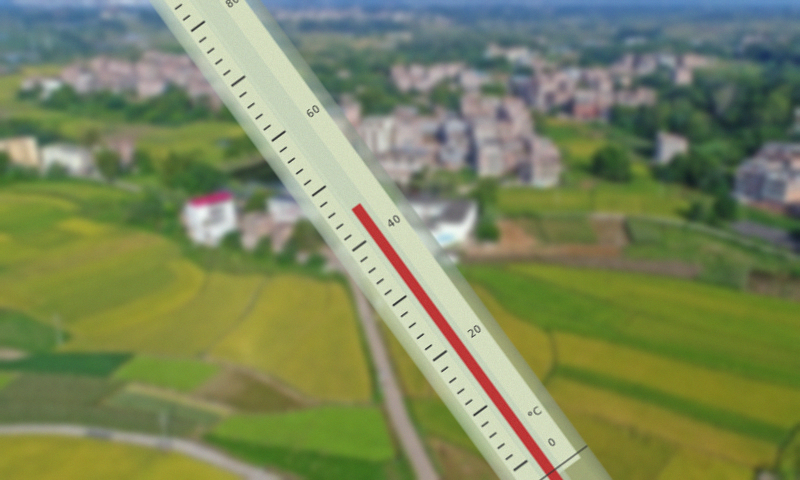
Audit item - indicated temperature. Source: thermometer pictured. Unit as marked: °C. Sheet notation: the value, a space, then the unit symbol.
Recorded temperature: 45 °C
